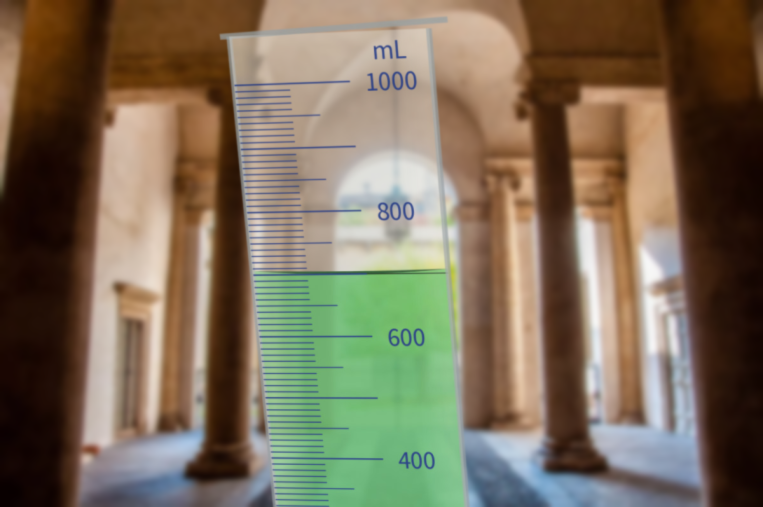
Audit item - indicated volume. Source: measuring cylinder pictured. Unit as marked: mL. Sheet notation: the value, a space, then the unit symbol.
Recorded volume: 700 mL
